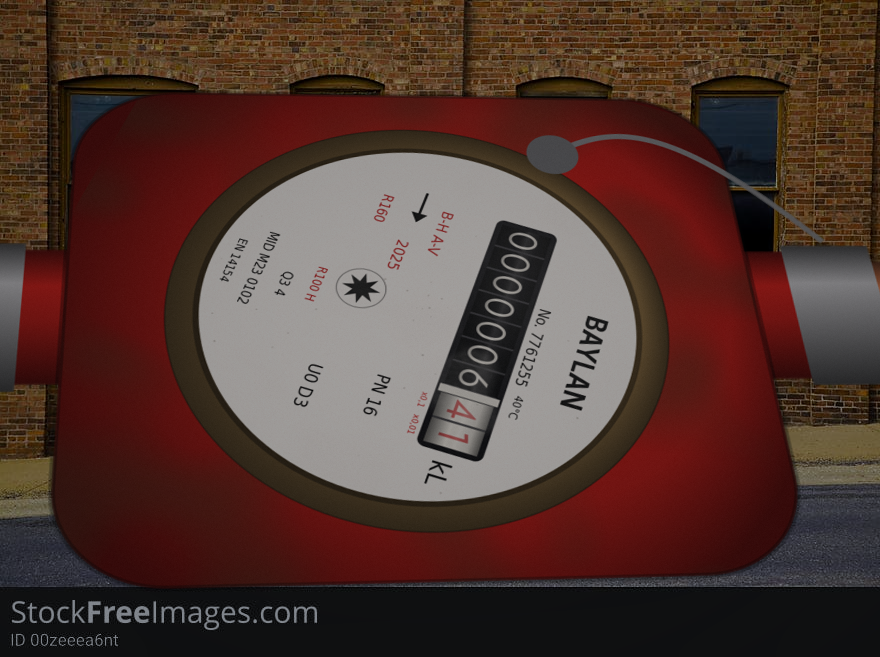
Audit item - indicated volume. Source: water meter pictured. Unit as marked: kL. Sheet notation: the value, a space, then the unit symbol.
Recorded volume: 6.41 kL
